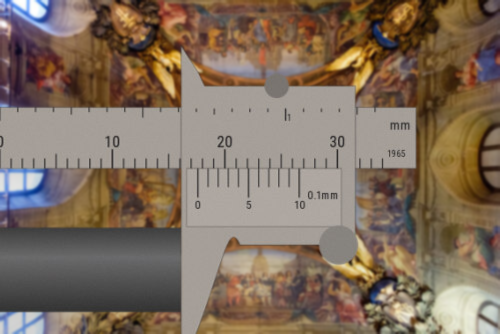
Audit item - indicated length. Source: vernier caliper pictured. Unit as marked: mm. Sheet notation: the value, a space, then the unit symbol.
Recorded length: 17.6 mm
